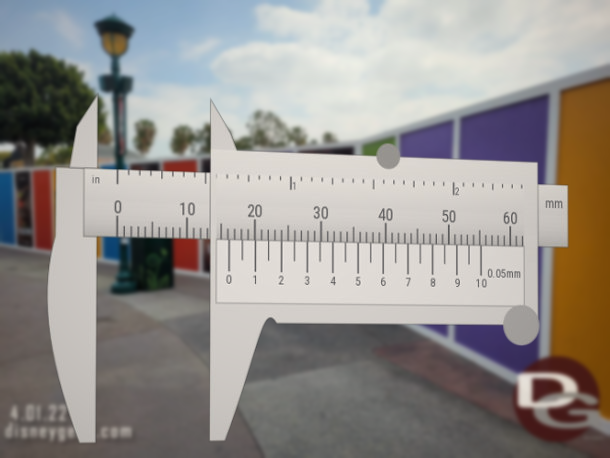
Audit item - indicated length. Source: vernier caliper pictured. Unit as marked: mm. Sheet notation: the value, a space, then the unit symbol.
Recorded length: 16.2 mm
